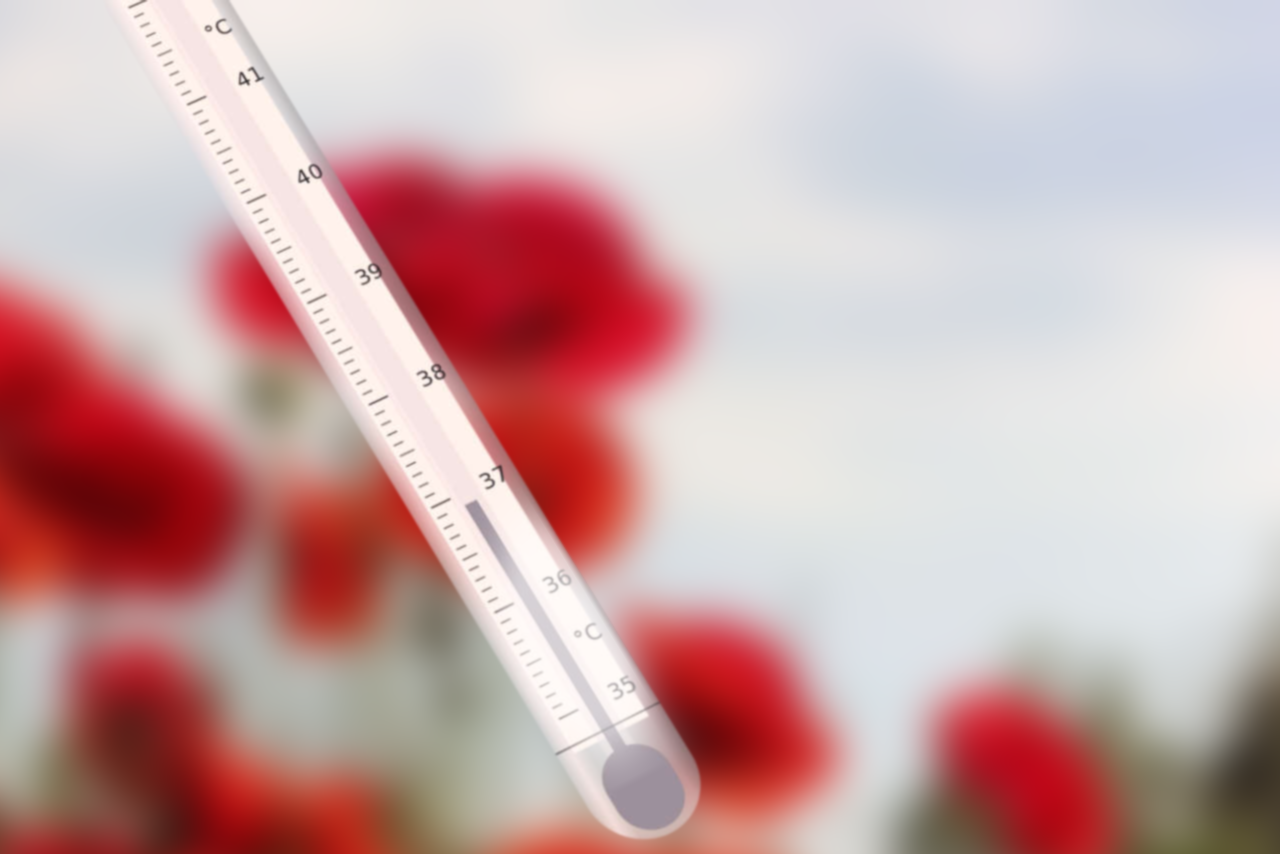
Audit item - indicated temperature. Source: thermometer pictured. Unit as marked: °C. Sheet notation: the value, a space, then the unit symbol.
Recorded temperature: 36.9 °C
